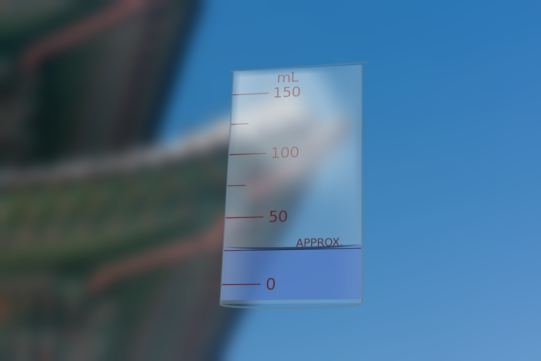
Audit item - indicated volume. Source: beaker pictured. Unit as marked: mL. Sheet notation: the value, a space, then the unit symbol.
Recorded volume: 25 mL
